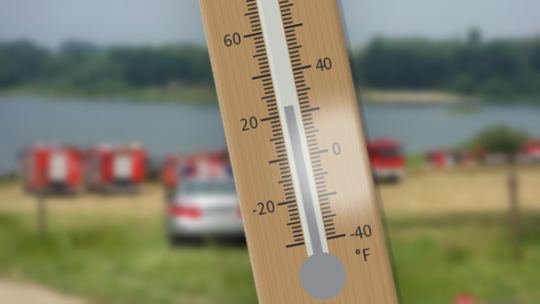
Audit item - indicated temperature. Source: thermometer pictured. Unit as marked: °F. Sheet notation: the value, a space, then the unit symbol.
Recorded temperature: 24 °F
